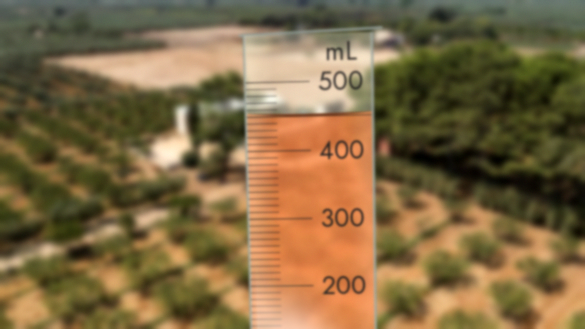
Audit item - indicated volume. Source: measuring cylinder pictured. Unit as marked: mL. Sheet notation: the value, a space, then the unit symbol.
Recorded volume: 450 mL
